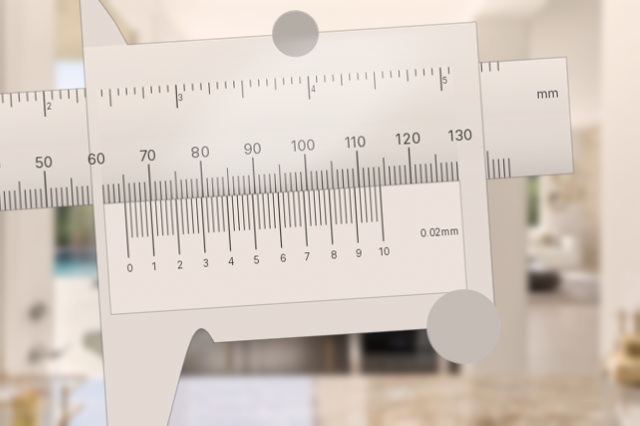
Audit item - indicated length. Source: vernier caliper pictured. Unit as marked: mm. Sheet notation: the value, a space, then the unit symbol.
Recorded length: 65.0 mm
